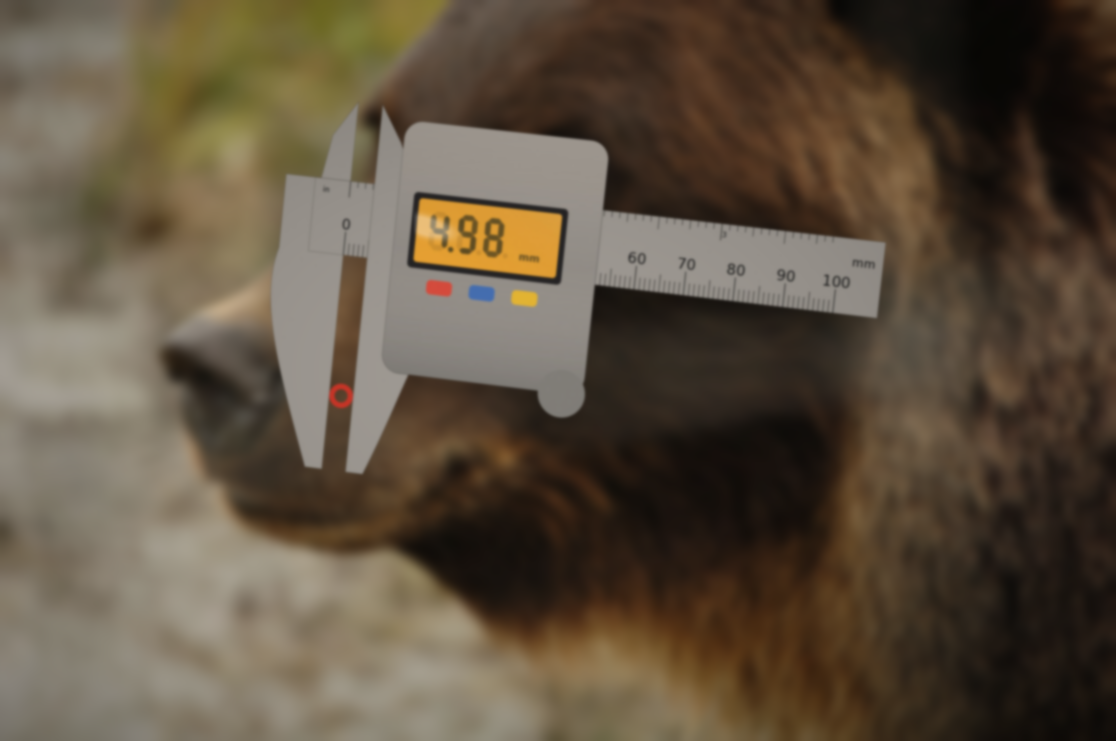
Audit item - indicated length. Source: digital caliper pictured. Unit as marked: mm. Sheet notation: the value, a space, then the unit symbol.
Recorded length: 4.98 mm
